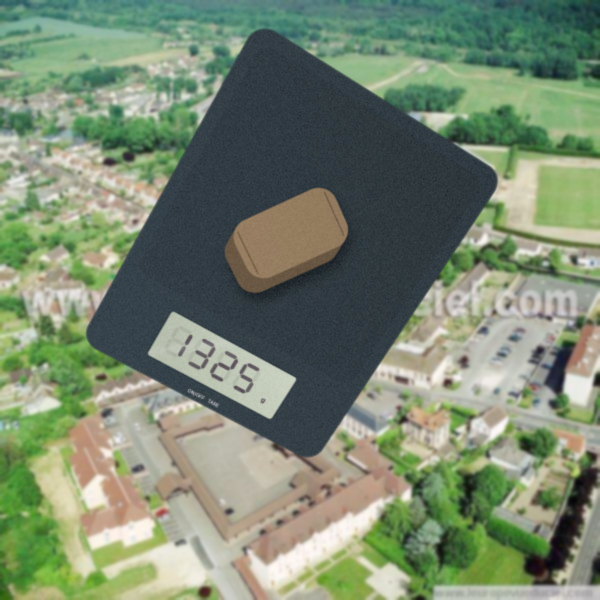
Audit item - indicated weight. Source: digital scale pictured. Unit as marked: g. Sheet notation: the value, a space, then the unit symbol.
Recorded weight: 1325 g
